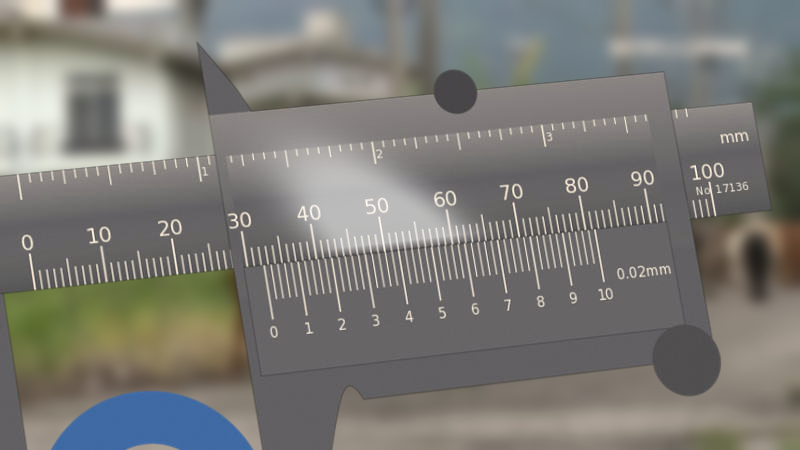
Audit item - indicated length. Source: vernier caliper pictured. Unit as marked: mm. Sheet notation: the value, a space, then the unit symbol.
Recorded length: 32.4 mm
